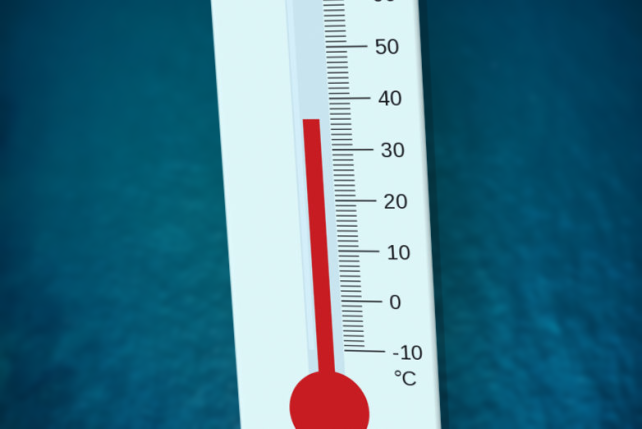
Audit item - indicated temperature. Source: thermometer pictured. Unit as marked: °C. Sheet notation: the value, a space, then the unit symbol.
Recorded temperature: 36 °C
